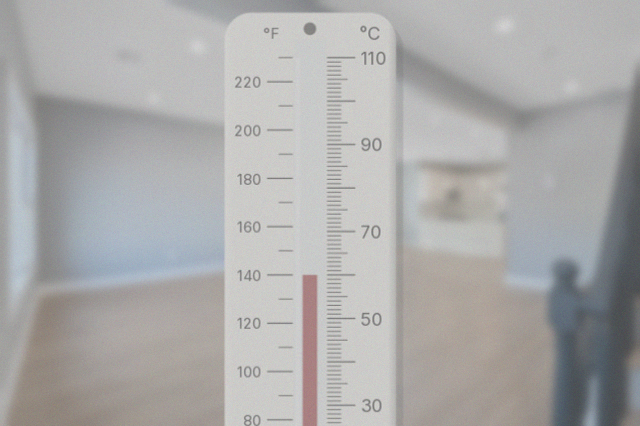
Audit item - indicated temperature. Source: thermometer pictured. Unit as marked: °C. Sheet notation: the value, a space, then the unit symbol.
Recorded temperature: 60 °C
